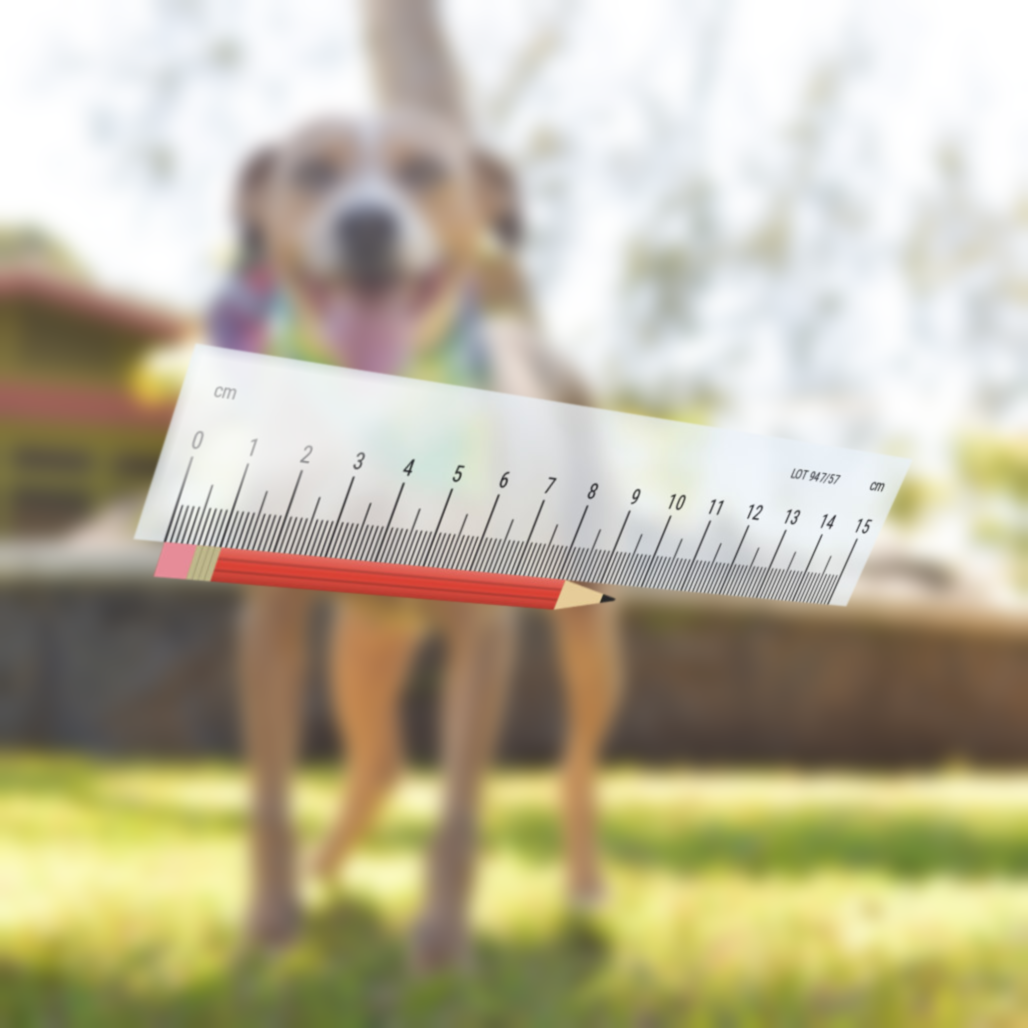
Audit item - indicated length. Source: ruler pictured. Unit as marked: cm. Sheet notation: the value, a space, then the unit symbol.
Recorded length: 9.5 cm
